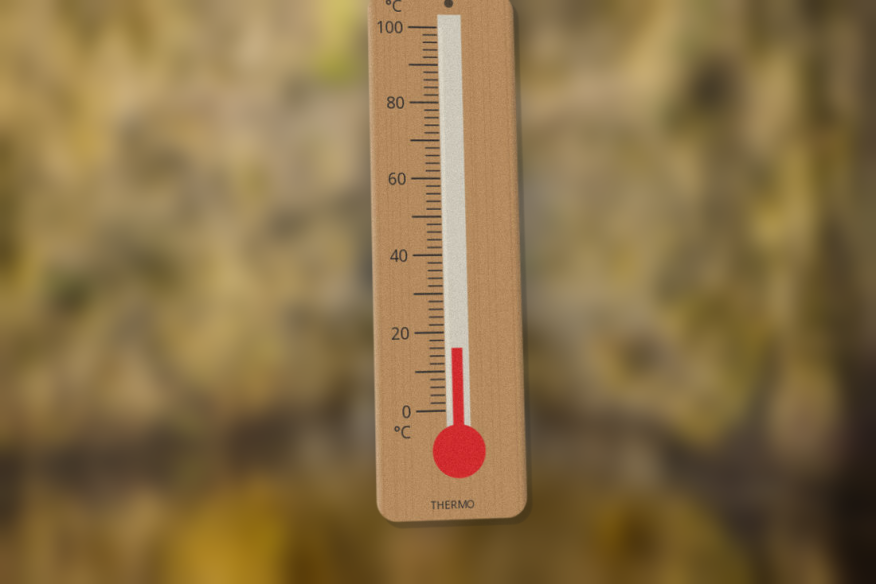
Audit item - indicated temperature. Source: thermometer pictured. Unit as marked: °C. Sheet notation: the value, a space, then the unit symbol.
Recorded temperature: 16 °C
